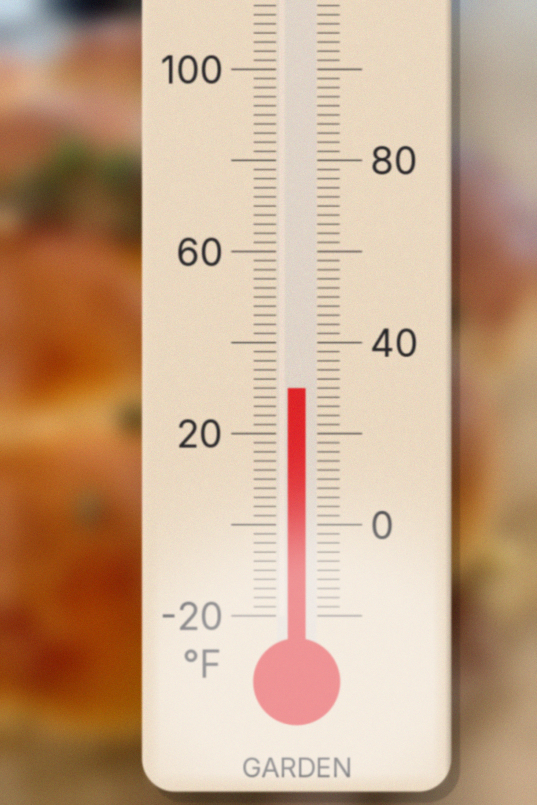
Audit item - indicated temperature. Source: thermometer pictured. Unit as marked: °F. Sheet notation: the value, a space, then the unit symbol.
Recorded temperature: 30 °F
